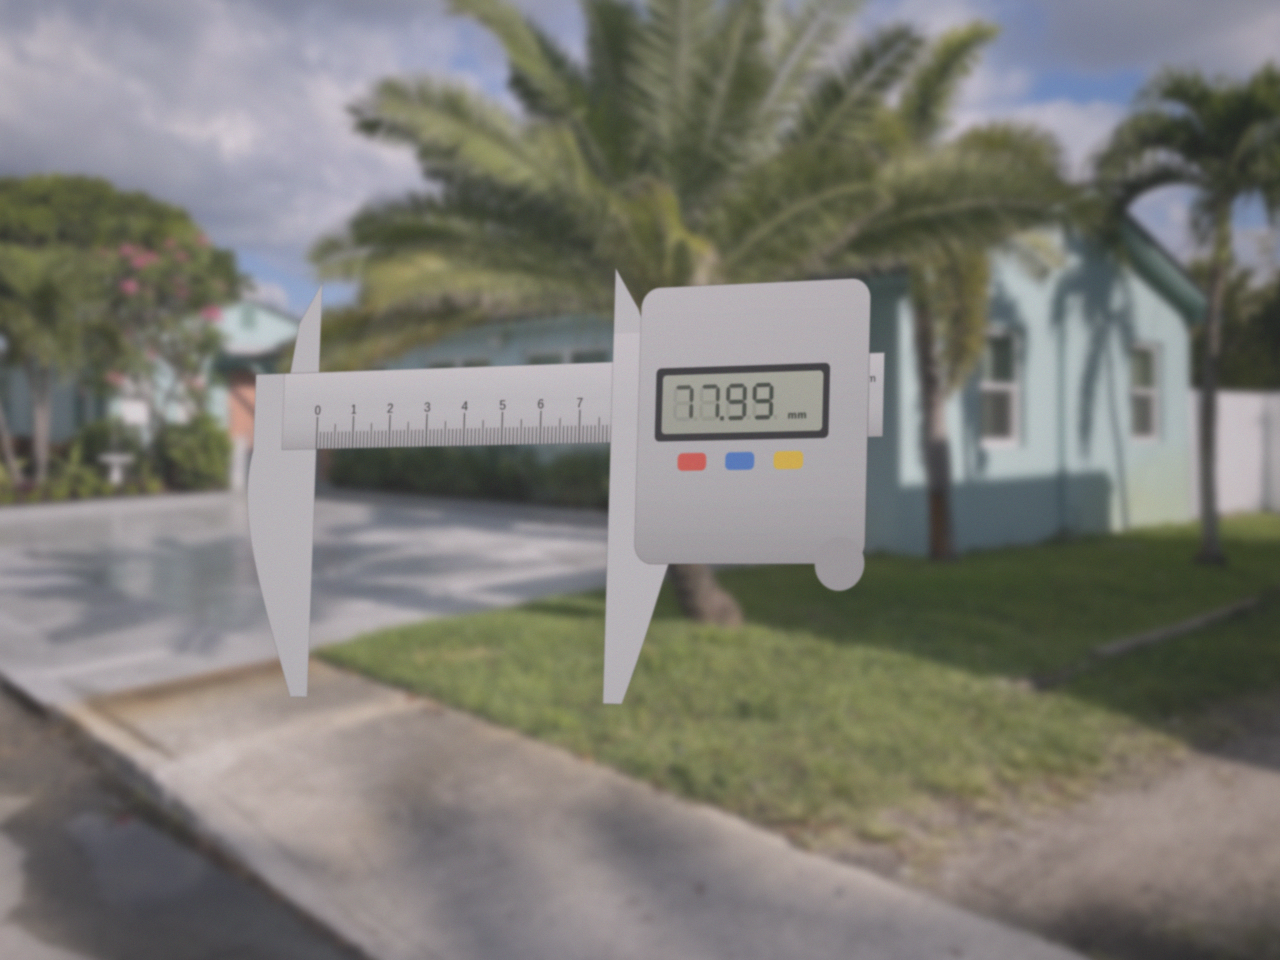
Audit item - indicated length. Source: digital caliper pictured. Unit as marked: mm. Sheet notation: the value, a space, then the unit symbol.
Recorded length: 77.99 mm
